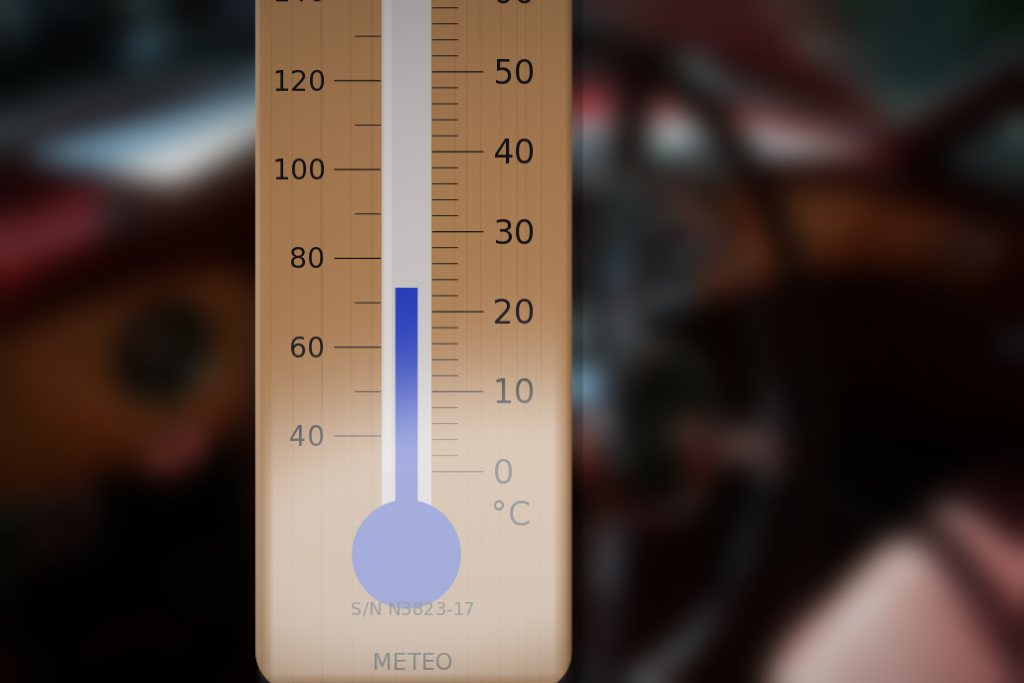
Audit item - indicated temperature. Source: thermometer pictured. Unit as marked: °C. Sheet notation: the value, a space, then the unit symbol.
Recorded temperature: 23 °C
